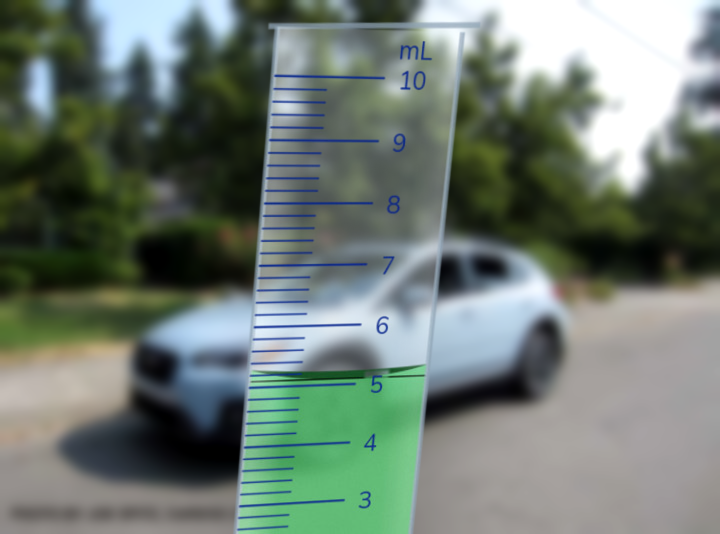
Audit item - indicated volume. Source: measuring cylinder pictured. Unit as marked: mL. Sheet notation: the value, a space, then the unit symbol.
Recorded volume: 5.1 mL
